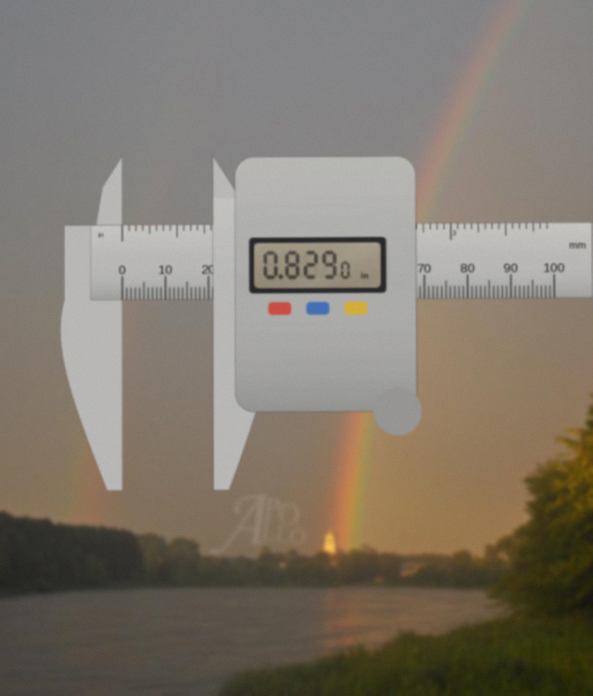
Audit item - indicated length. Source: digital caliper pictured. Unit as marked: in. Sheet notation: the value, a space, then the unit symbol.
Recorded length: 0.8290 in
